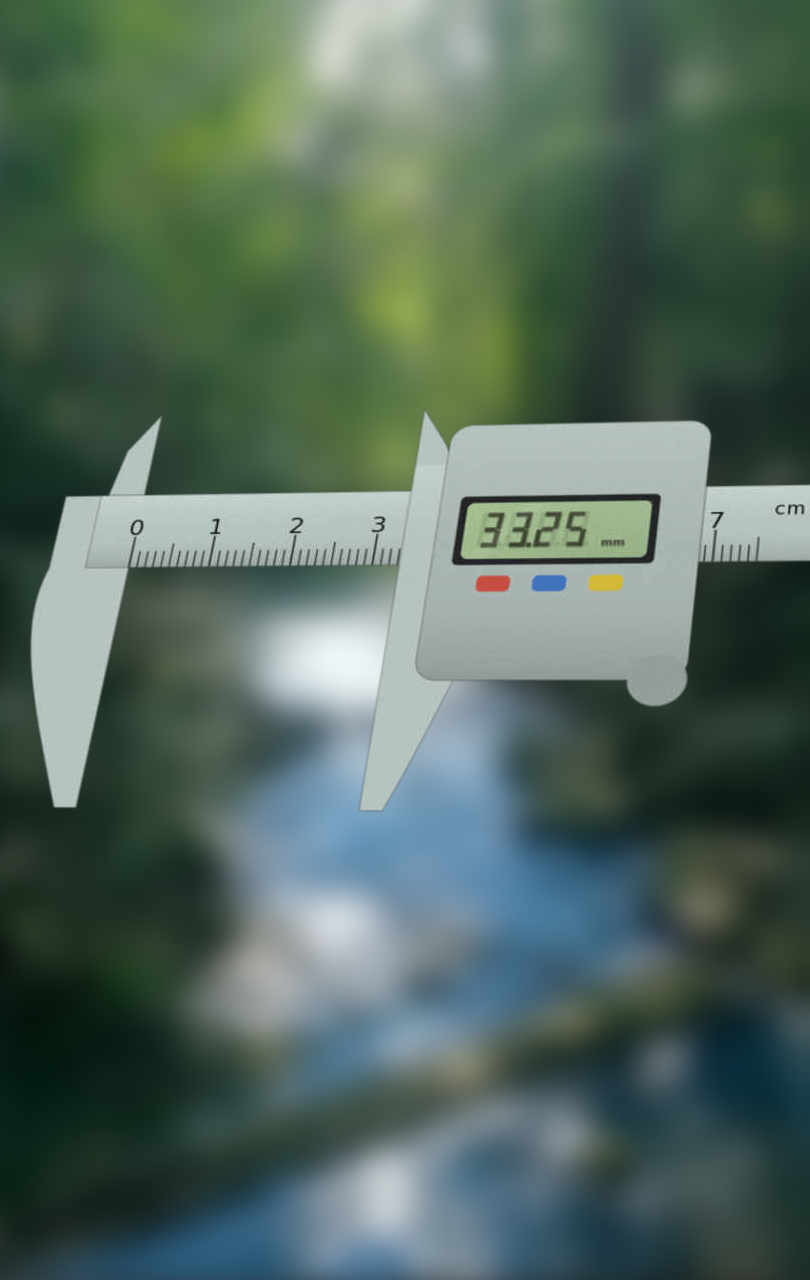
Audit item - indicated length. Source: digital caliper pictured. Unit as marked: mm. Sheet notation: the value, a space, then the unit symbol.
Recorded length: 33.25 mm
